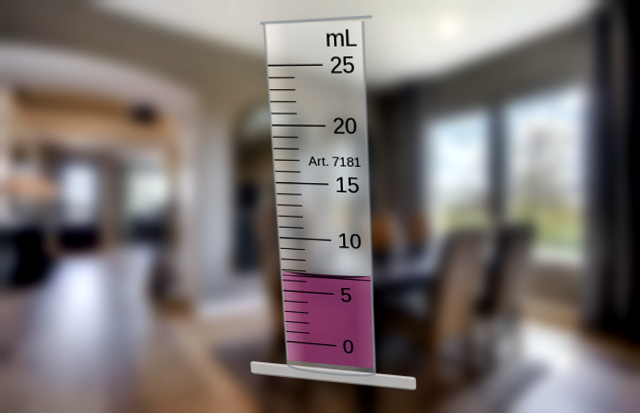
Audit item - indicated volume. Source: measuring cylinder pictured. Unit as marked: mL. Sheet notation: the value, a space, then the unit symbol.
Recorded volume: 6.5 mL
